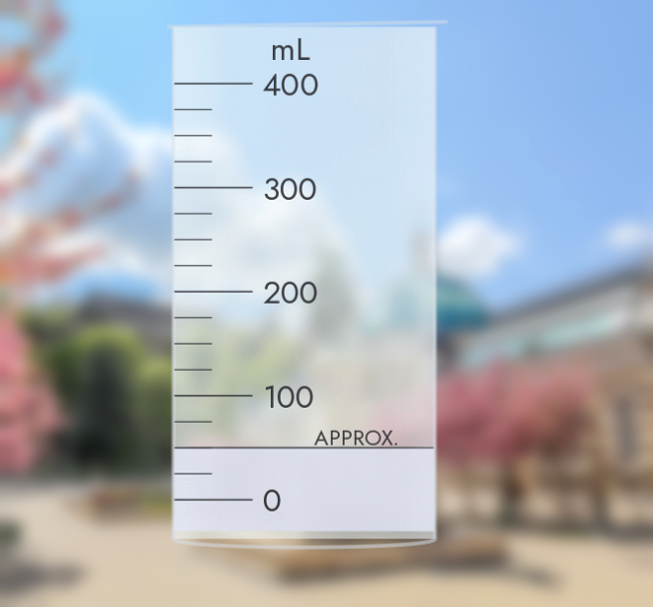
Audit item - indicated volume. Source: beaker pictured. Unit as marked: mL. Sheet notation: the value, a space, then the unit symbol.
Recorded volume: 50 mL
